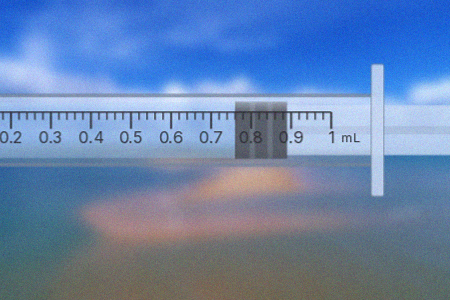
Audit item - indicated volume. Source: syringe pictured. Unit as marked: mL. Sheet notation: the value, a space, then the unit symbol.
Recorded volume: 0.76 mL
